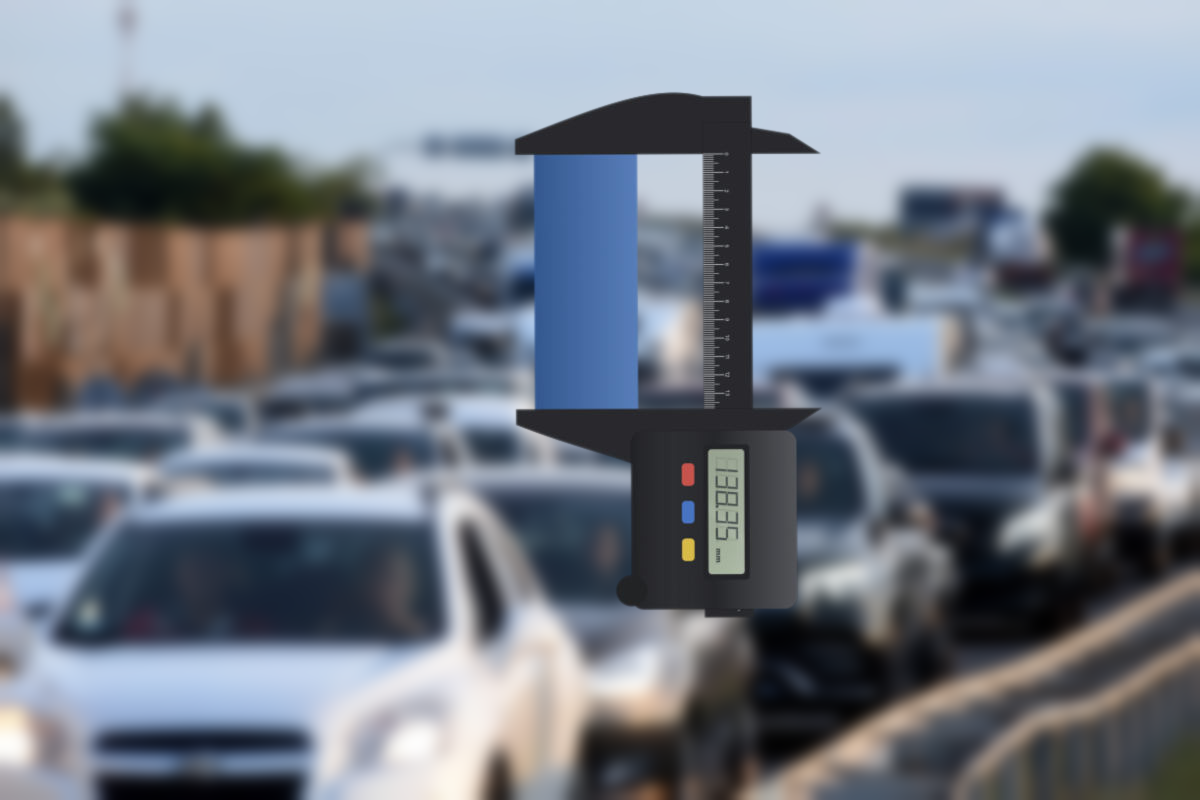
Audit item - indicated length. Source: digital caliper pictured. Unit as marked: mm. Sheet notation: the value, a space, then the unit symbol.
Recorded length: 138.35 mm
